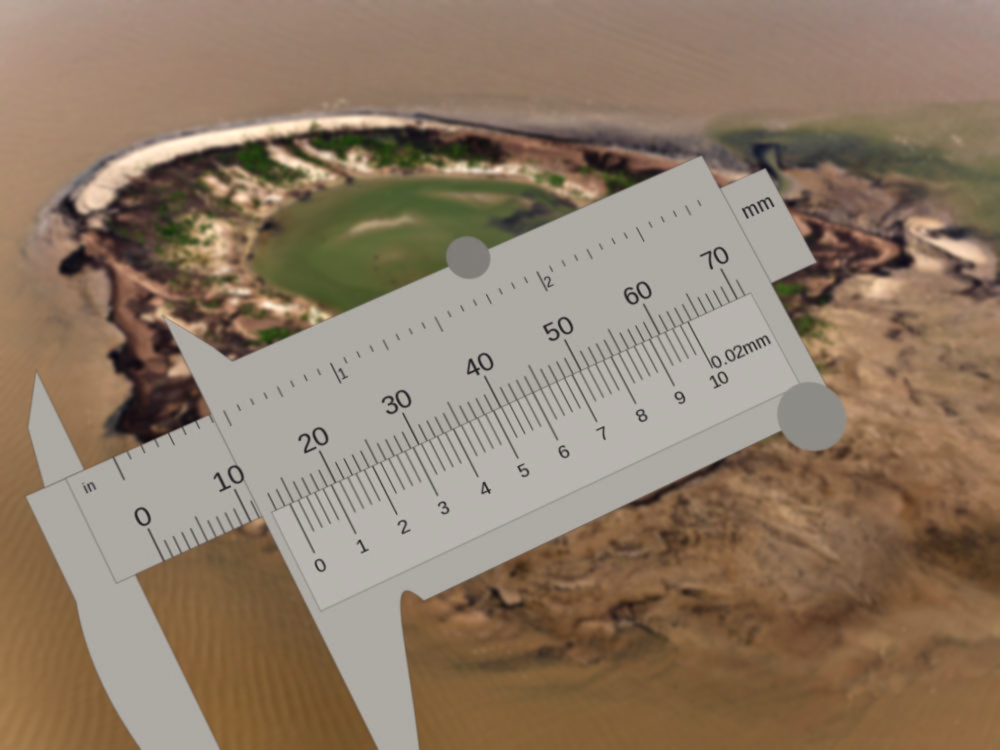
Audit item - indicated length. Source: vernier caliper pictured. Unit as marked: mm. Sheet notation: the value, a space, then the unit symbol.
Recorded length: 14.6 mm
